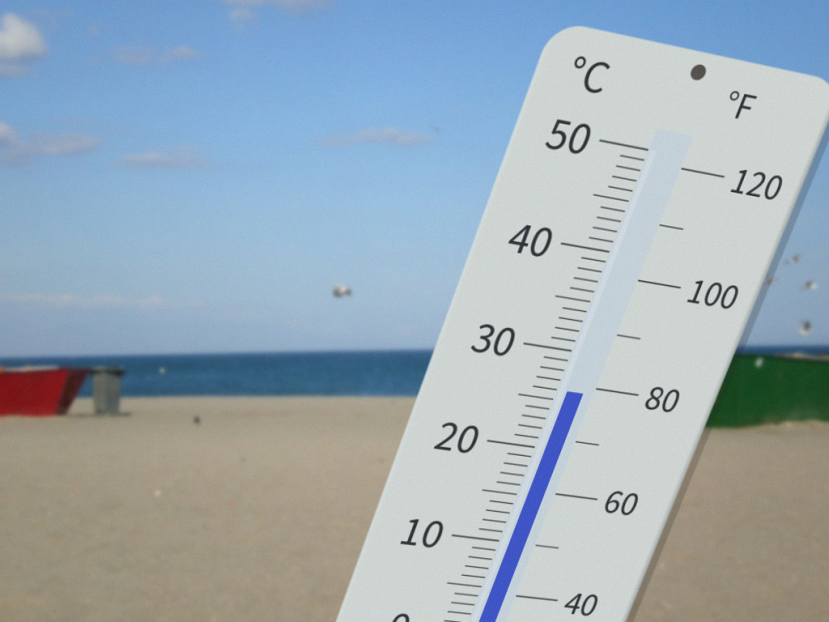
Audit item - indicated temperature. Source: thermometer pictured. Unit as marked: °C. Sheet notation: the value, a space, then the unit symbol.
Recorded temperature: 26 °C
